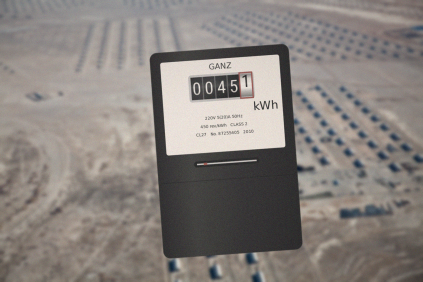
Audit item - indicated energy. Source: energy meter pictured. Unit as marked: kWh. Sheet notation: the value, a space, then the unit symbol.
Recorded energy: 45.1 kWh
